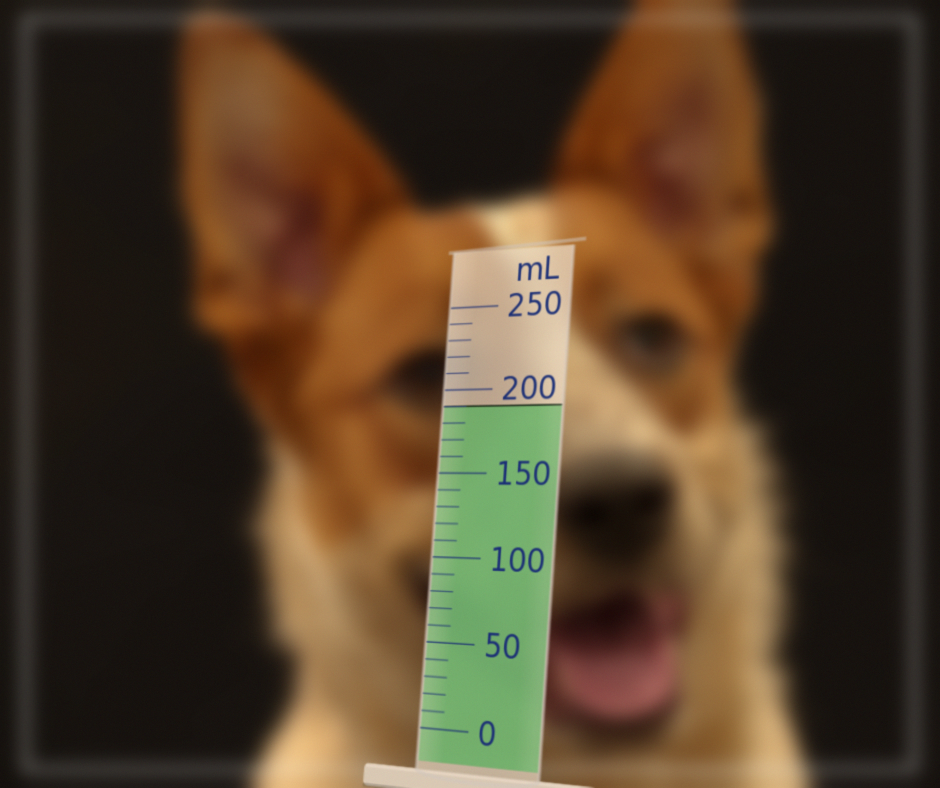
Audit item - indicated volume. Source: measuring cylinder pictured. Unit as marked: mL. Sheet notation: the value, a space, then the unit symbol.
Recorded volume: 190 mL
